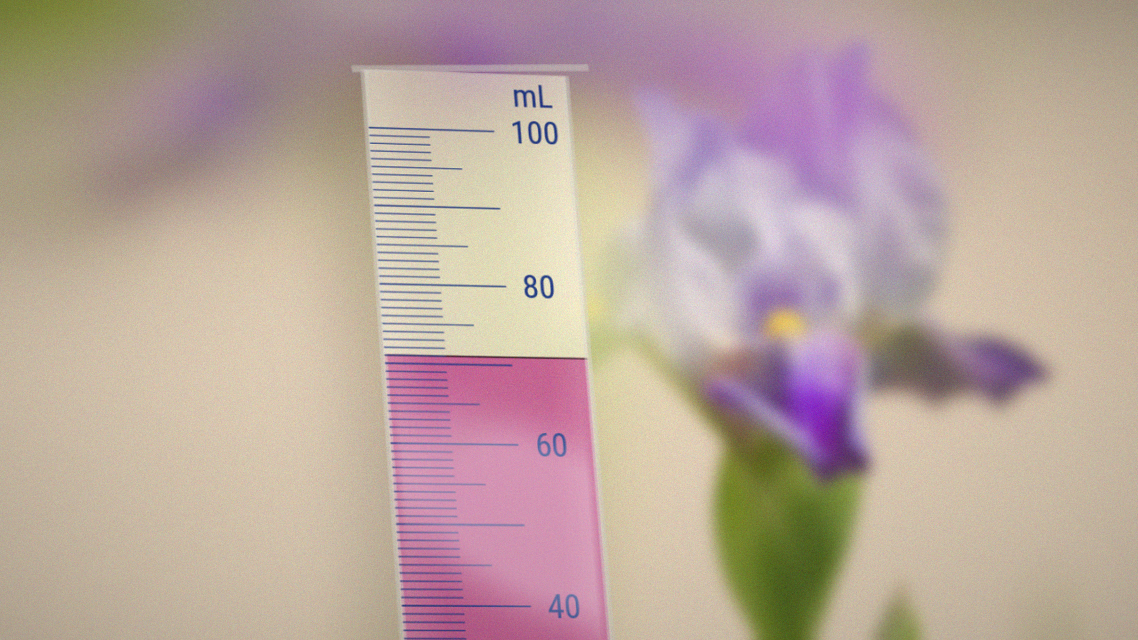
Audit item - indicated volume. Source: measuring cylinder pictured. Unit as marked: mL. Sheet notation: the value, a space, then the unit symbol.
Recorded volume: 71 mL
